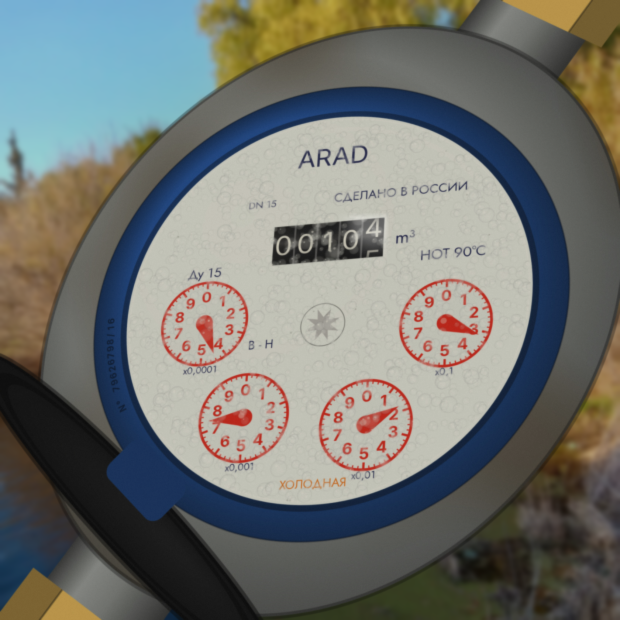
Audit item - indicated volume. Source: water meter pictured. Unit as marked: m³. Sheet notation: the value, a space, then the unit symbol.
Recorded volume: 104.3174 m³
